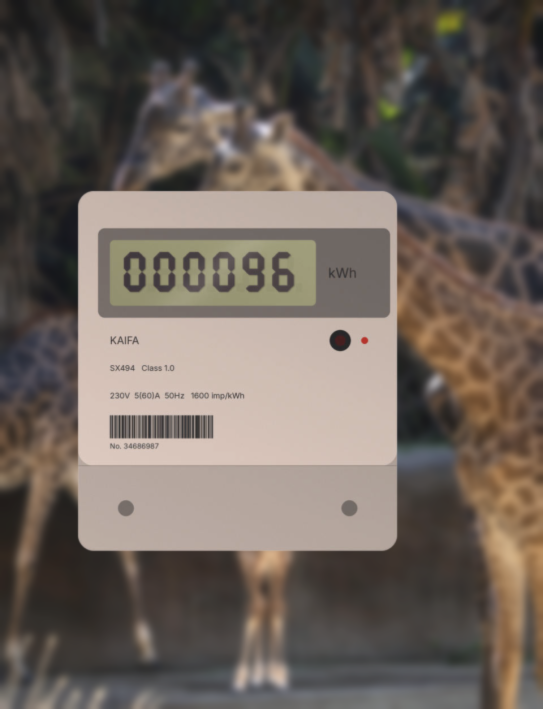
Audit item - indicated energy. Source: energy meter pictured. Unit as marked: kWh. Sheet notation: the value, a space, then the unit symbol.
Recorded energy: 96 kWh
